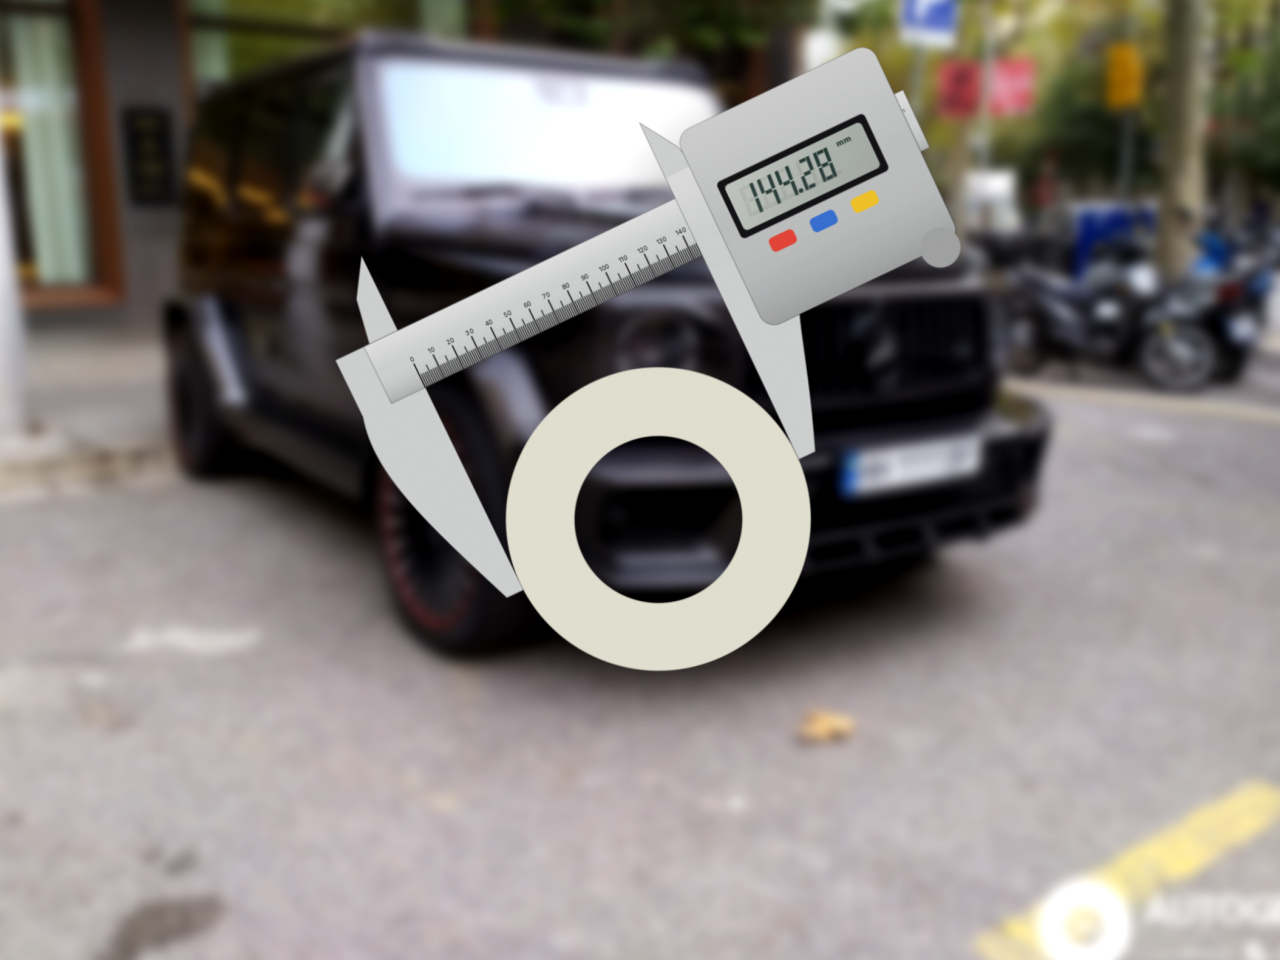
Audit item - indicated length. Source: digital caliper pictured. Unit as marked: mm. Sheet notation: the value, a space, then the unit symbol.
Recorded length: 144.28 mm
